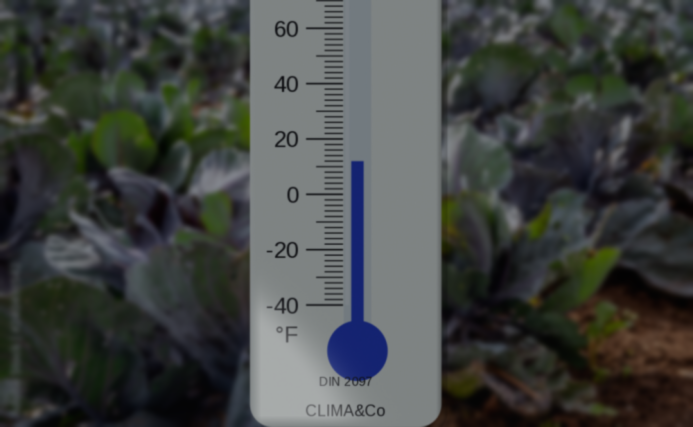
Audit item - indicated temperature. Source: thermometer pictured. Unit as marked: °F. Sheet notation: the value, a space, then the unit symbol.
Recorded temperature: 12 °F
